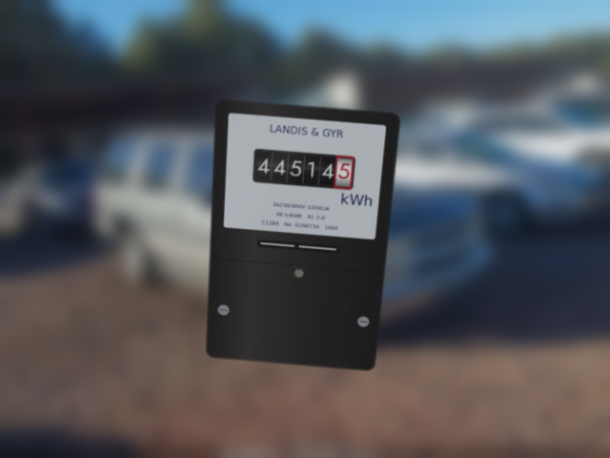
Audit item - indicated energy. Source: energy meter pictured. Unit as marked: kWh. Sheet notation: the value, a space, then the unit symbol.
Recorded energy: 44514.5 kWh
